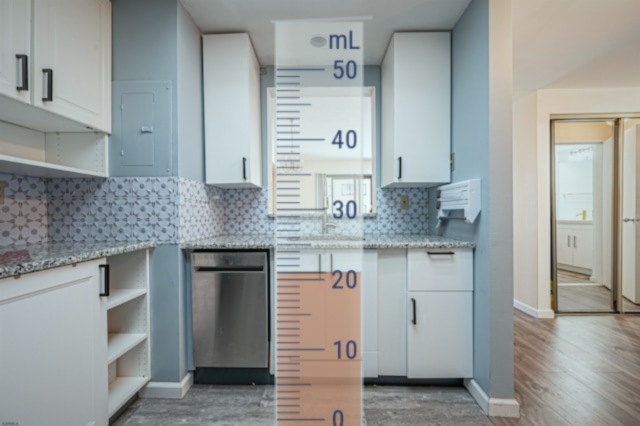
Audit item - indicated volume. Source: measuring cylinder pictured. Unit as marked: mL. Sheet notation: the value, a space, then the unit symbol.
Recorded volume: 21 mL
